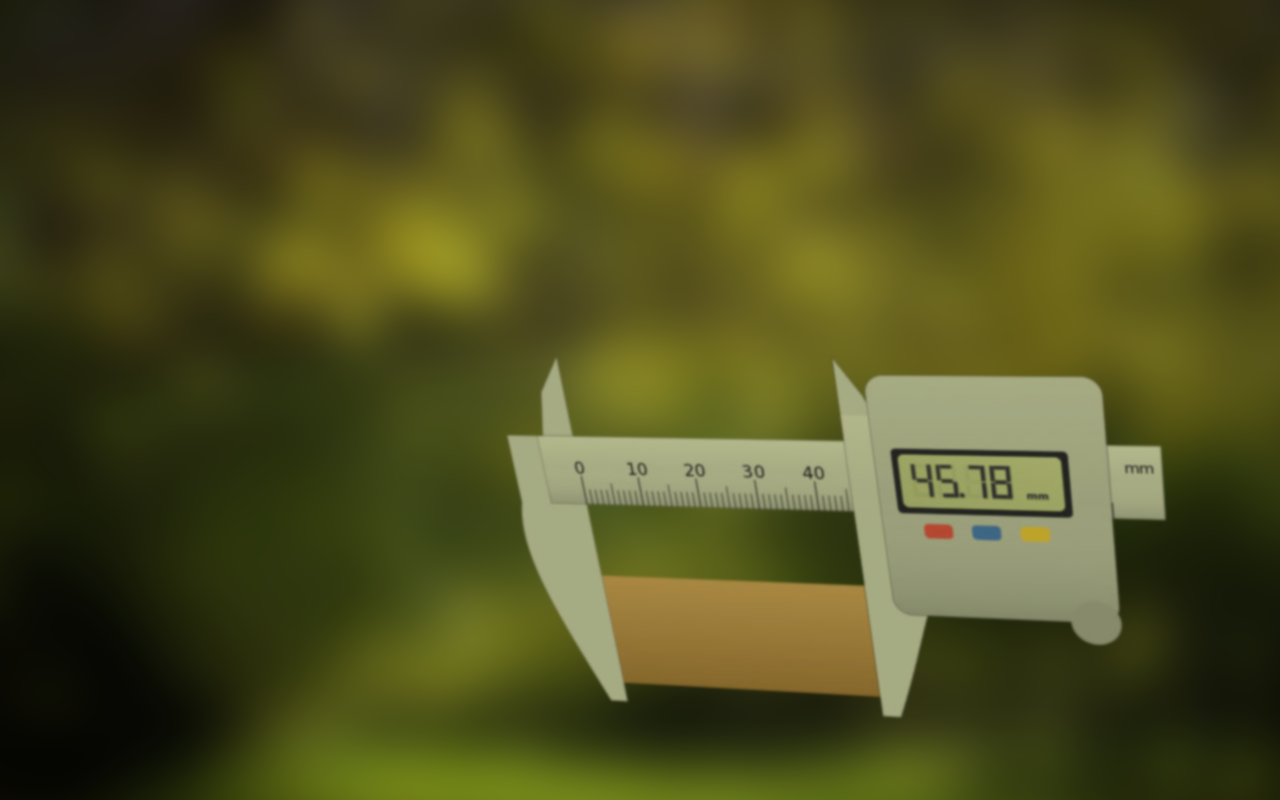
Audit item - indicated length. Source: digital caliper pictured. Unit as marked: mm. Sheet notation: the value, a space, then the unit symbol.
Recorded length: 45.78 mm
